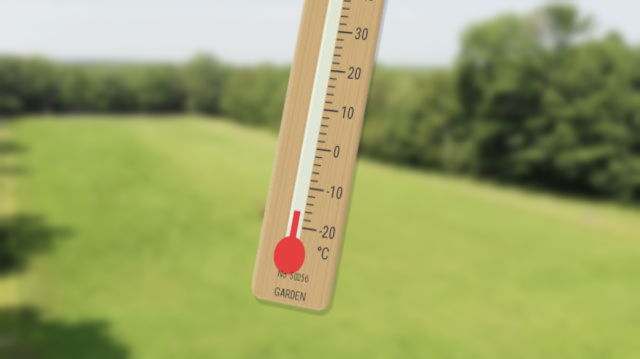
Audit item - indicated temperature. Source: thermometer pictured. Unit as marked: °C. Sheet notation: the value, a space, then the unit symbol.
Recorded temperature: -16 °C
